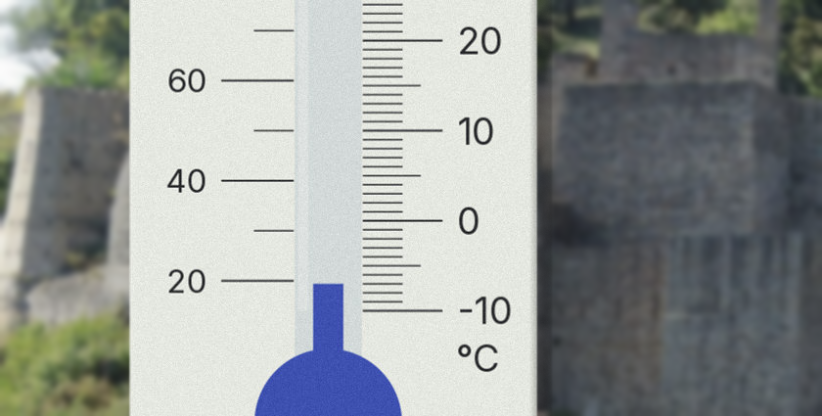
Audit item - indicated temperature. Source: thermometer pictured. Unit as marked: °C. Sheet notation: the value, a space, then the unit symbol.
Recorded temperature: -7 °C
